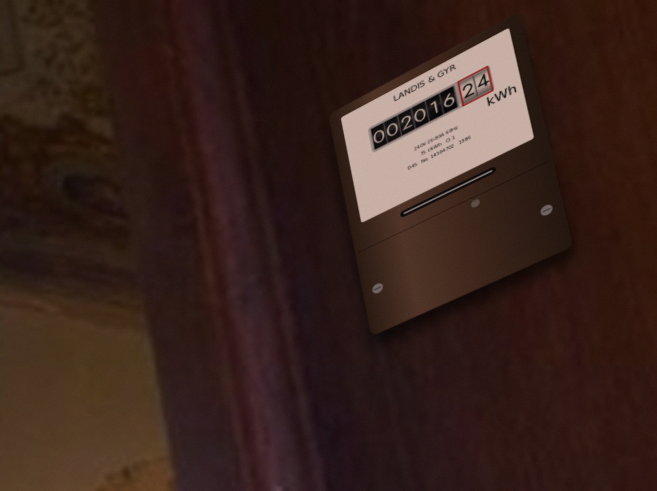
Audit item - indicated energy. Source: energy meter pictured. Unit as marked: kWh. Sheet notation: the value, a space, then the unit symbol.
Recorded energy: 2016.24 kWh
